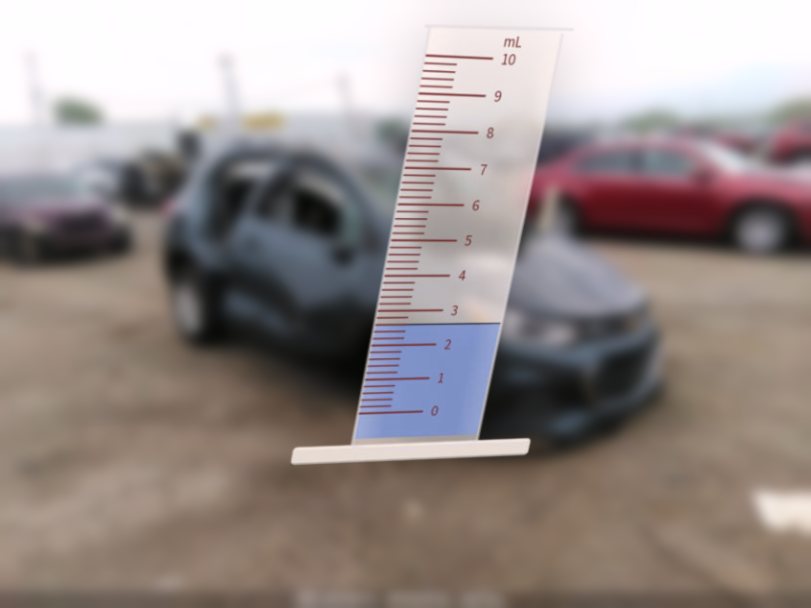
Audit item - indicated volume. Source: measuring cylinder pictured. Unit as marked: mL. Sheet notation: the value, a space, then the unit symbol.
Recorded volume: 2.6 mL
